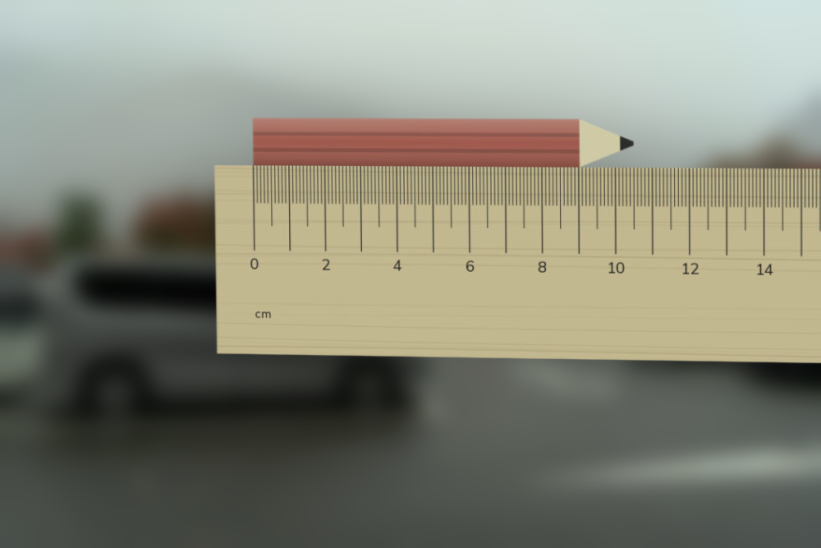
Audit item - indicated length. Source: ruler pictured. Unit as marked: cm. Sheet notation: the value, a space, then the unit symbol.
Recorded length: 10.5 cm
